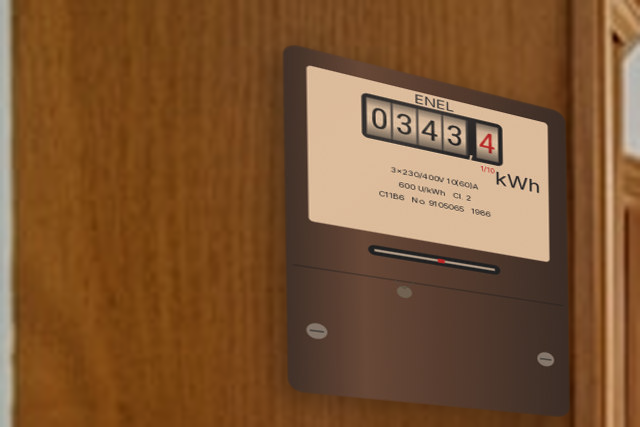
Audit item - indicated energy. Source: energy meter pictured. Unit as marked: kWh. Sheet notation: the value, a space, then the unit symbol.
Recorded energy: 343.4 kWh
